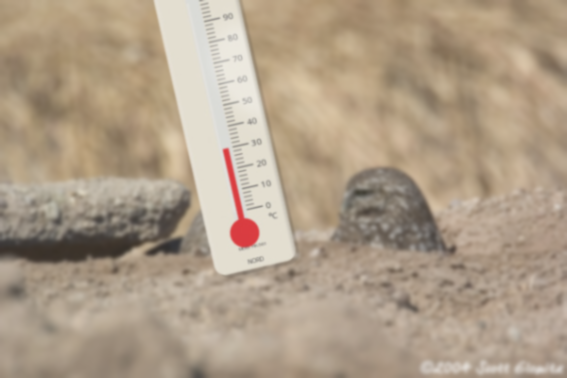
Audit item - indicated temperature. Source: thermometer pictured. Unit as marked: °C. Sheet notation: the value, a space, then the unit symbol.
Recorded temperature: 30 °C
